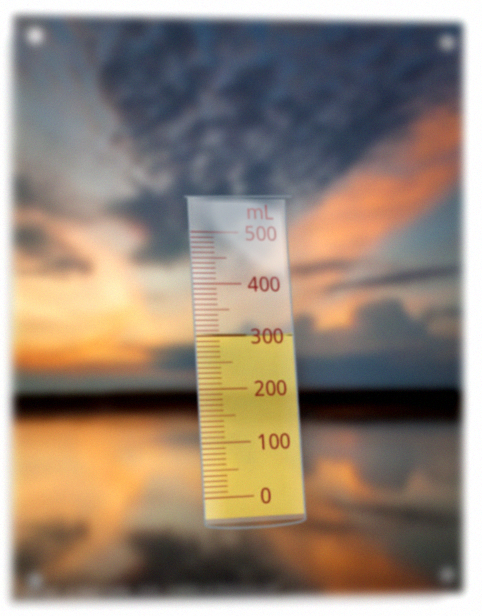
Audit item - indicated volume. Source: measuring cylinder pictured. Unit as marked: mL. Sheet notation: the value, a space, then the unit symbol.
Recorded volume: 300 mL
